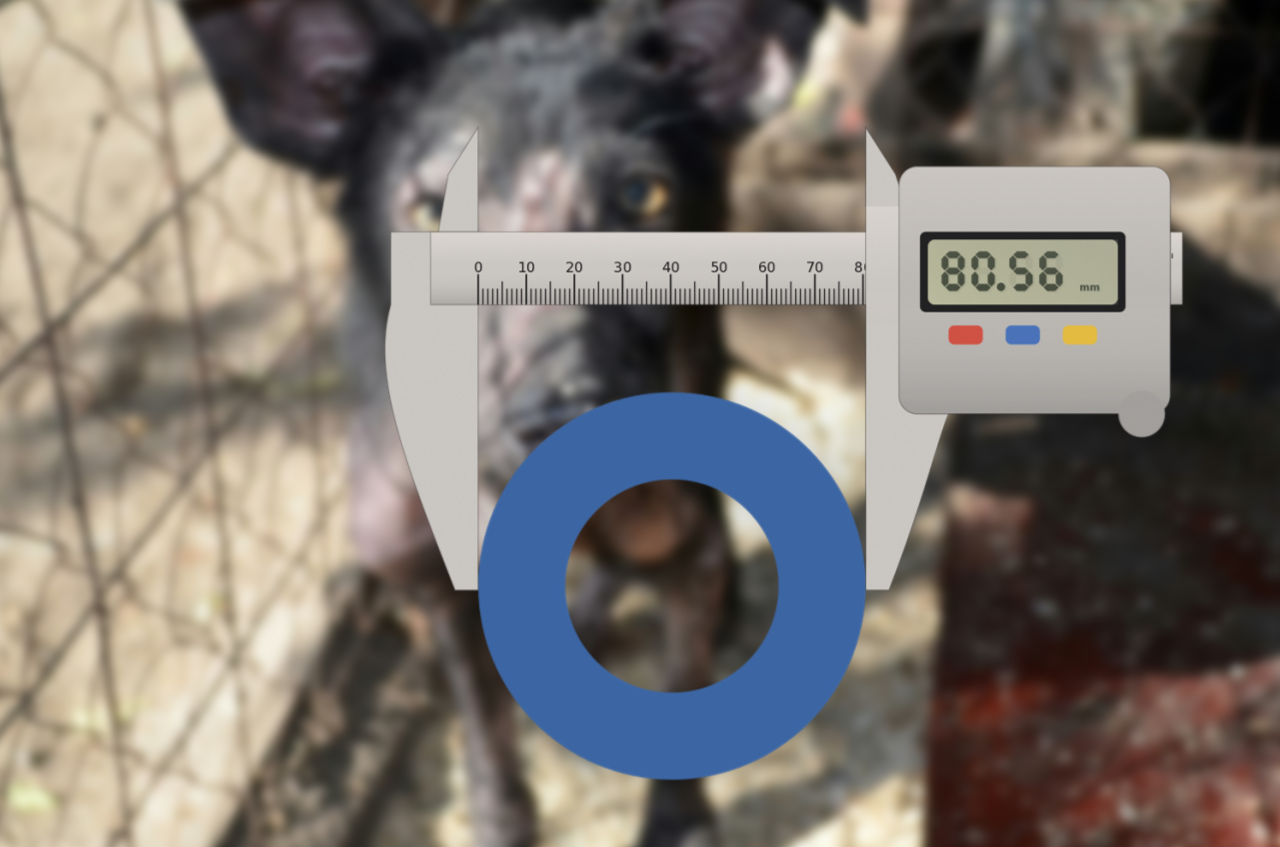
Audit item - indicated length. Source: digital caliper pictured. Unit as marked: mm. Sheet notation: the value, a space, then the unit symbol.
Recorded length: 80.56 mm
